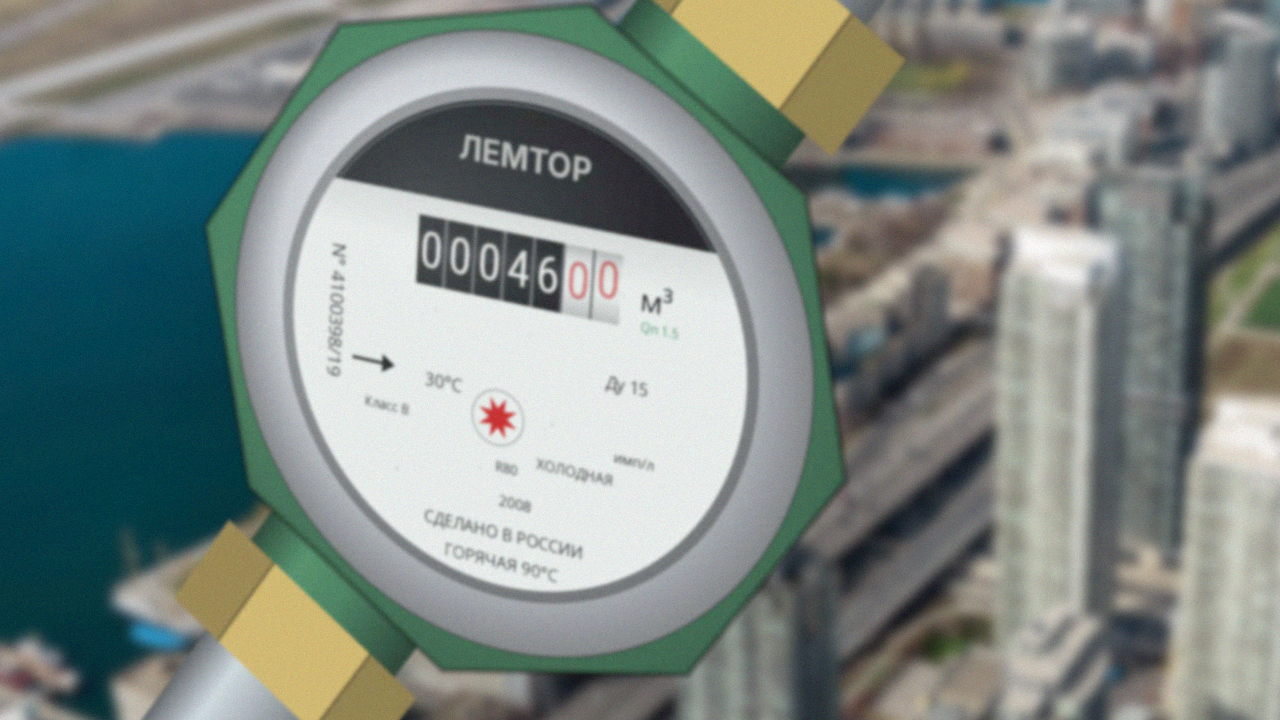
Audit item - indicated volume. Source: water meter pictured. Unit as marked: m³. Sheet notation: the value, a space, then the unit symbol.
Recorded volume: 46.00 m³
